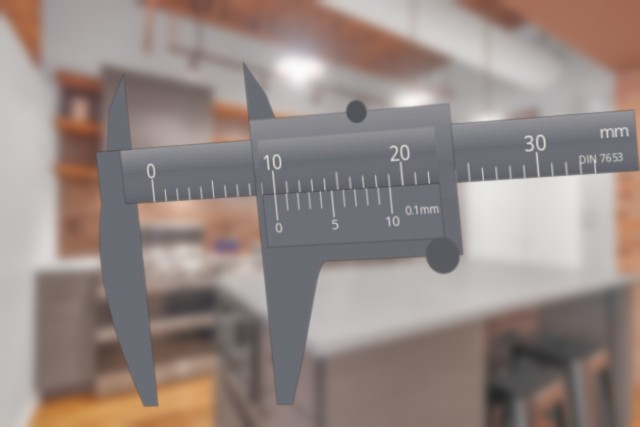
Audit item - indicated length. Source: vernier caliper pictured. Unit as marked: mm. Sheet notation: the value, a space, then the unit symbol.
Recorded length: 10.0 mm
